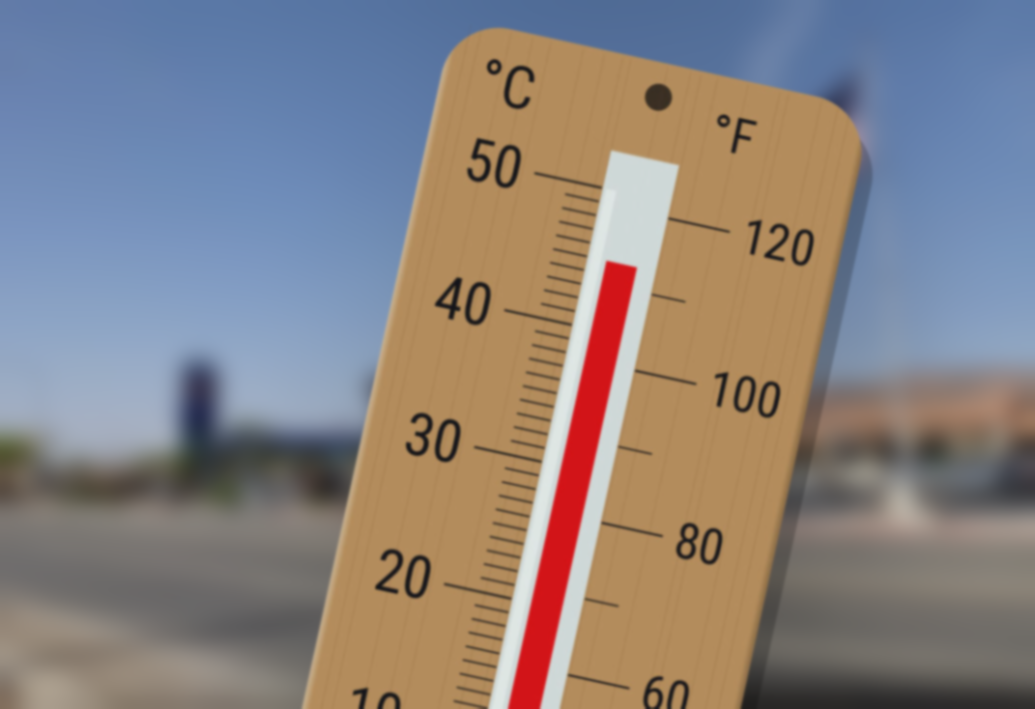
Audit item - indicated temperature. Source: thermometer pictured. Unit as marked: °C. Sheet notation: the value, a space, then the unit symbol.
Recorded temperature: 45 °C
